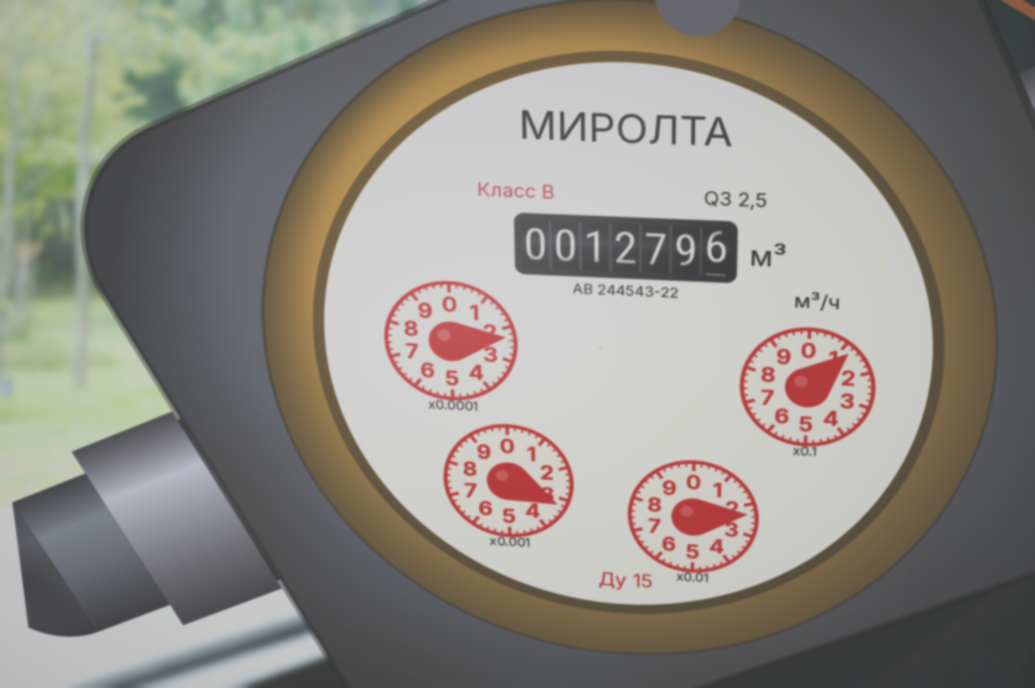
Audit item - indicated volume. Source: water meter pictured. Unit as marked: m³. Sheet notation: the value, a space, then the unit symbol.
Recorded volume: 12796.1232 m³
